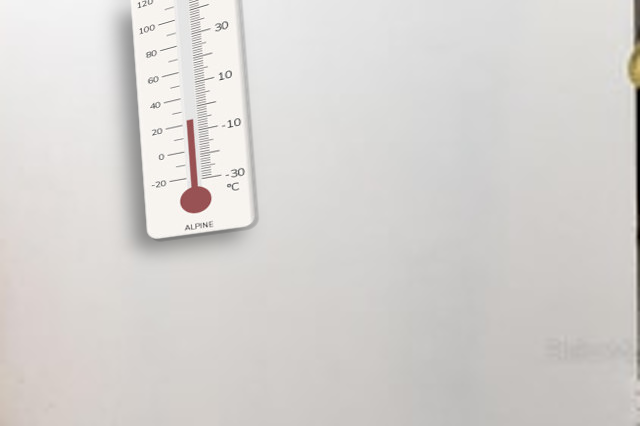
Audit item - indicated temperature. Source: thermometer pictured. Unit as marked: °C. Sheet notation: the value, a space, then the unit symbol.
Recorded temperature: -5 °C
